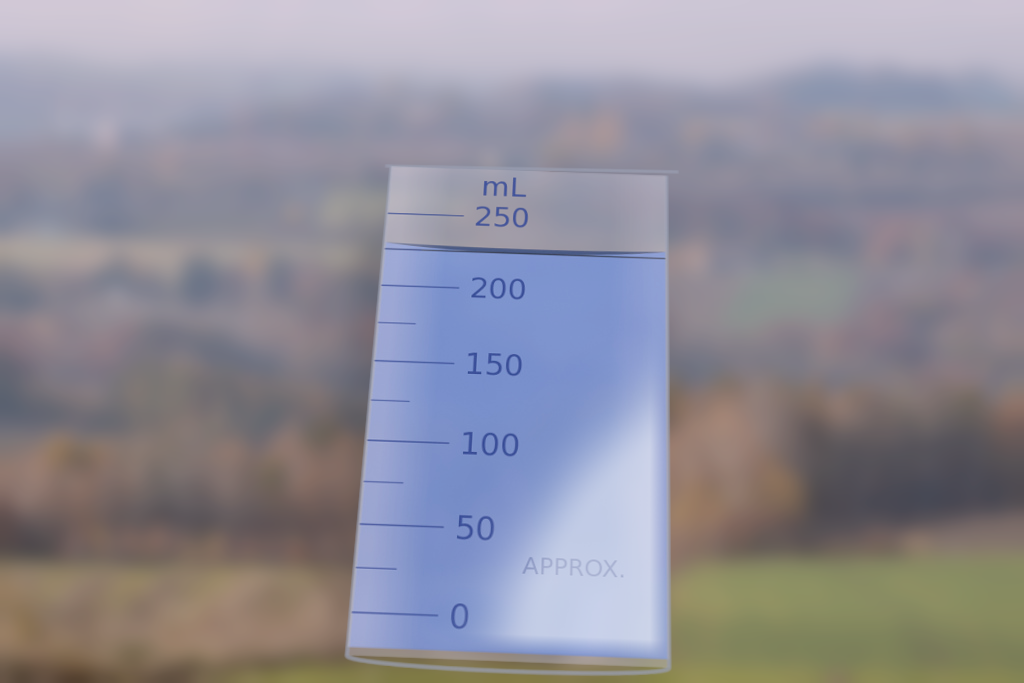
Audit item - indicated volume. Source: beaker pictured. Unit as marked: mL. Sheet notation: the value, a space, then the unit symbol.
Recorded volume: 225 mL
